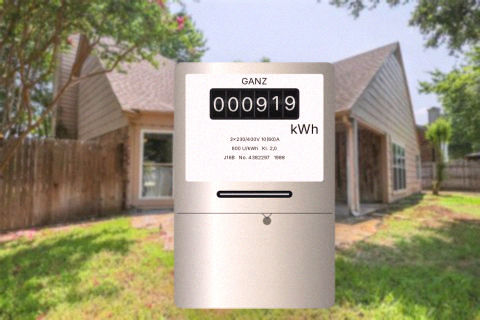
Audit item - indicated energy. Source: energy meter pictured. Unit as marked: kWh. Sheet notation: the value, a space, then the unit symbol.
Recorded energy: 919 kWh
